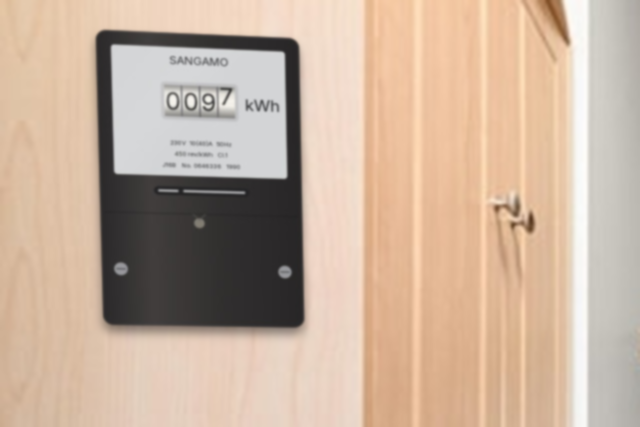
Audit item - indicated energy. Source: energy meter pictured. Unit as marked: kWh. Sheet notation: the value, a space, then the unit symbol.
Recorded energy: 97 kWh
